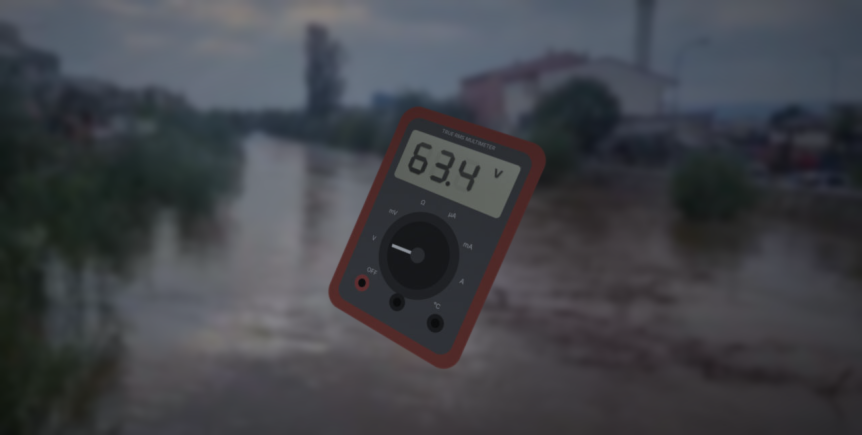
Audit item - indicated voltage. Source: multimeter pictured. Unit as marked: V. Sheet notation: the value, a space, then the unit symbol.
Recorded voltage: 63.4 V
